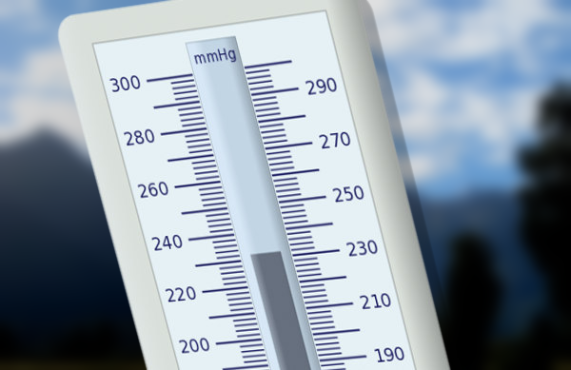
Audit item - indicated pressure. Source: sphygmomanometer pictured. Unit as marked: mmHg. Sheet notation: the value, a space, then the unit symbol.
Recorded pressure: 232 mmHg
